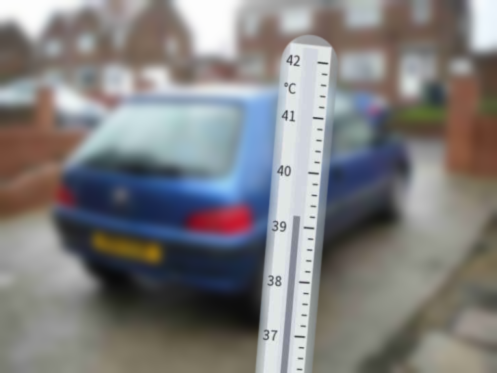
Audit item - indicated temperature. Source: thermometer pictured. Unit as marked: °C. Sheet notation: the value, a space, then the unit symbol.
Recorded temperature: 39.2 °C
